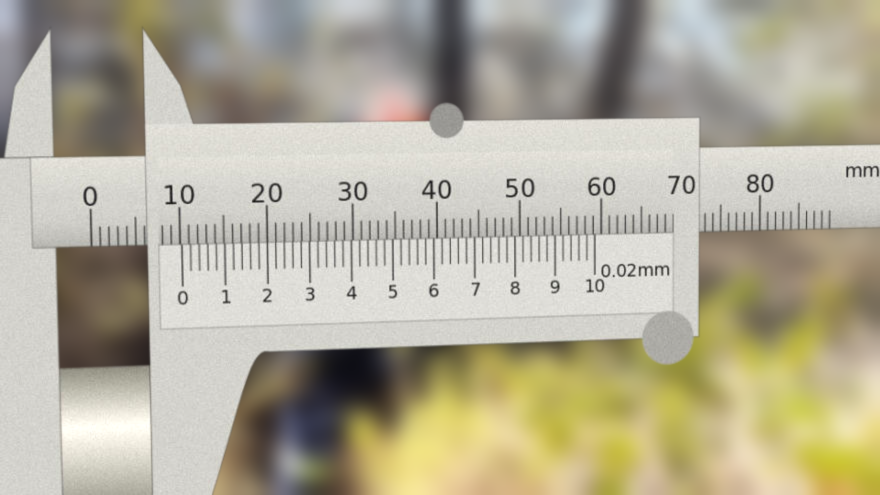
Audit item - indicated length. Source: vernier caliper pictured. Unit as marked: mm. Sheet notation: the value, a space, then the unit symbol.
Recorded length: 10.2 mm
